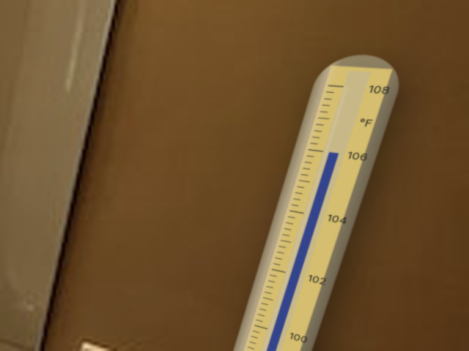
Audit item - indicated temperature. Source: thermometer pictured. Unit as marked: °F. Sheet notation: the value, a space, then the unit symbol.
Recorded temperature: 106 °F
